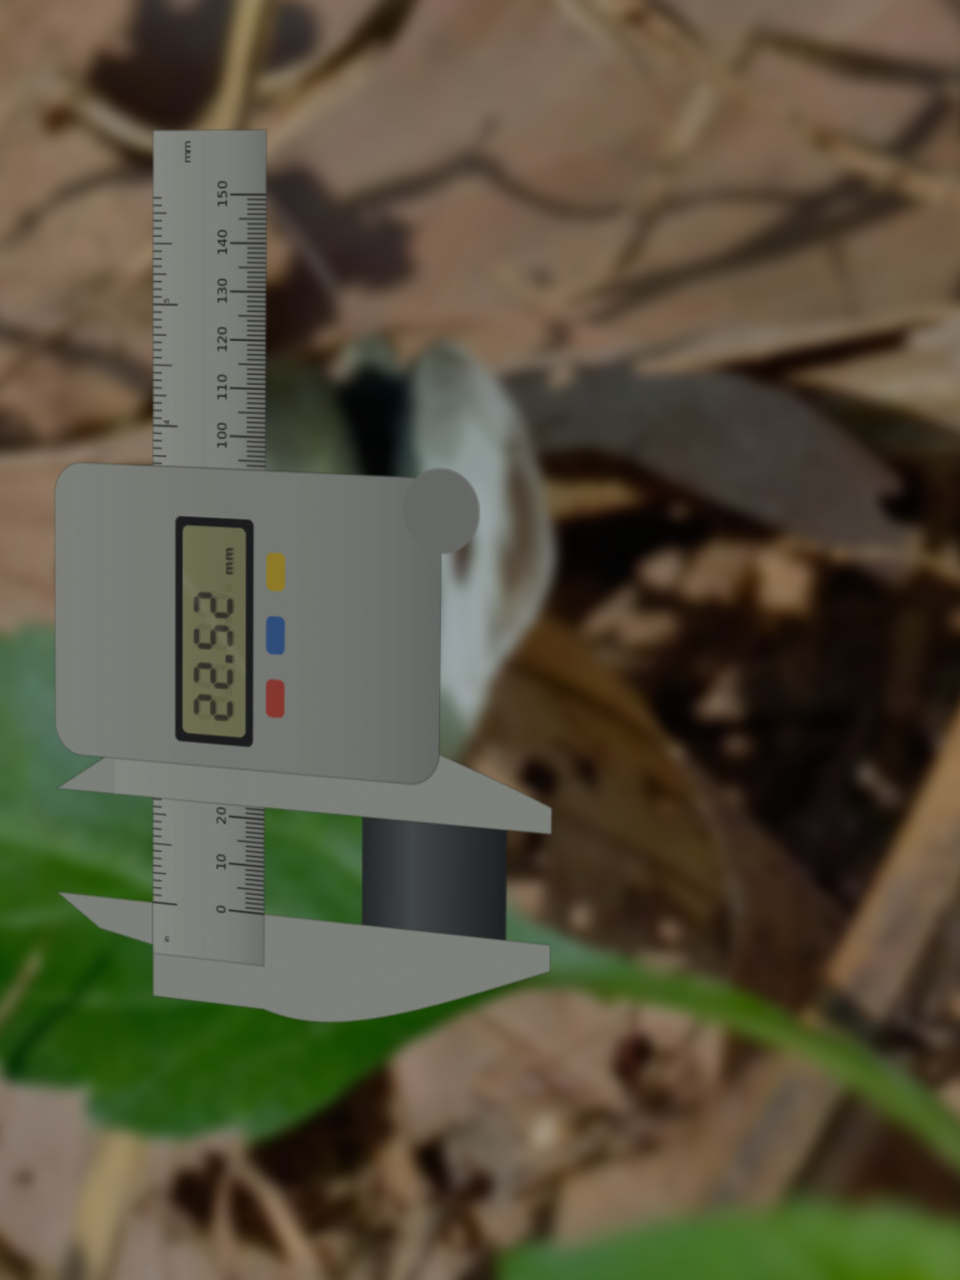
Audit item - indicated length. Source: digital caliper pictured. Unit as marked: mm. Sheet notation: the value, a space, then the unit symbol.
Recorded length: 22.52 mm
